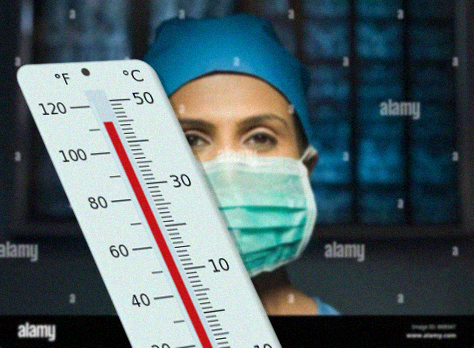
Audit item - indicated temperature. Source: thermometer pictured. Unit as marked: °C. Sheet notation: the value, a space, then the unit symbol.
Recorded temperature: 45 °C
